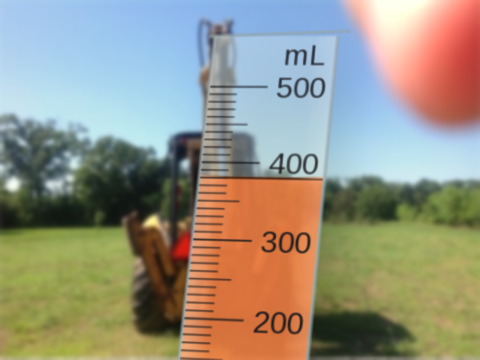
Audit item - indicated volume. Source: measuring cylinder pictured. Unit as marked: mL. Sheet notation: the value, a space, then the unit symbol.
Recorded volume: 380 mL
